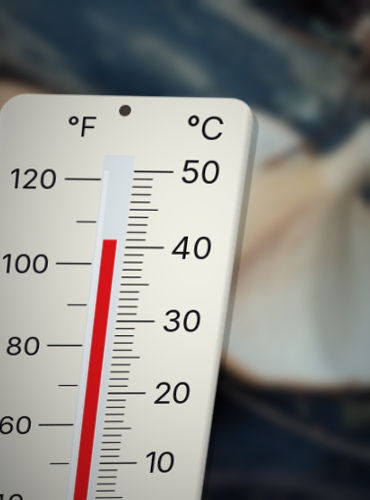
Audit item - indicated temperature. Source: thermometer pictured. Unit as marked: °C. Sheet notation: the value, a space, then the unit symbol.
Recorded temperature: 41 °C
